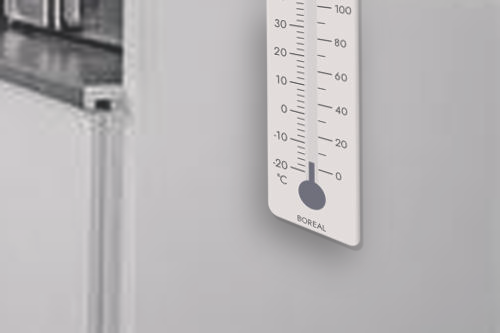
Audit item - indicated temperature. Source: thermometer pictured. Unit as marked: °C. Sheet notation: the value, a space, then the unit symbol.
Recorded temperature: -16 °C
